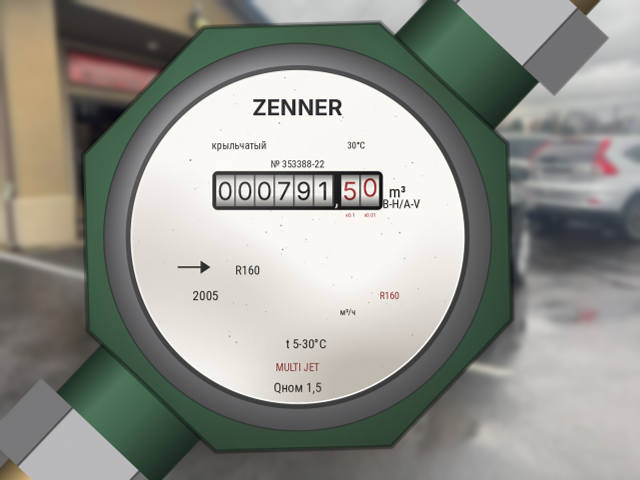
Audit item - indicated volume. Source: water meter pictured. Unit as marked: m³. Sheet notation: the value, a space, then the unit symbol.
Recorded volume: 791.50 m³
